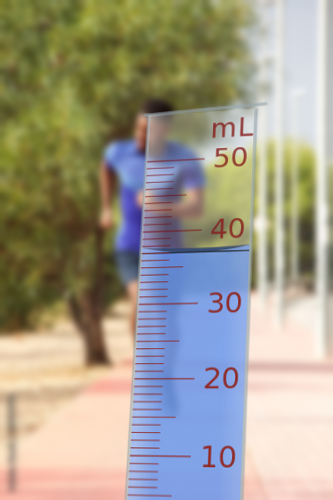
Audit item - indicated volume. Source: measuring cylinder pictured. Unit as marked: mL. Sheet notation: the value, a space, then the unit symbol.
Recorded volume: 37 mL
